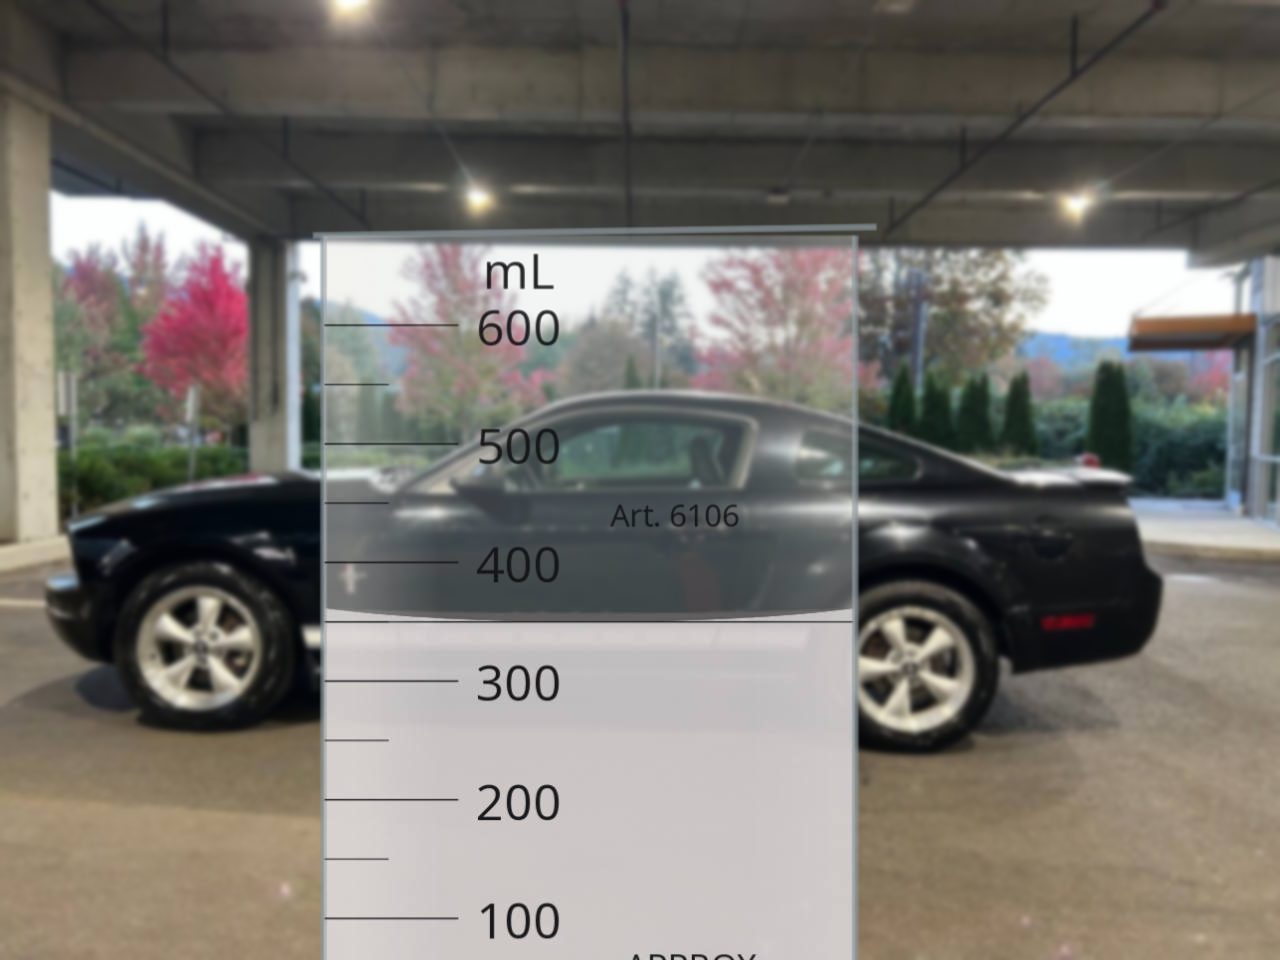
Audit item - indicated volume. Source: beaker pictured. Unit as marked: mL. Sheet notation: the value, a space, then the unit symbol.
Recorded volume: 350 mL
